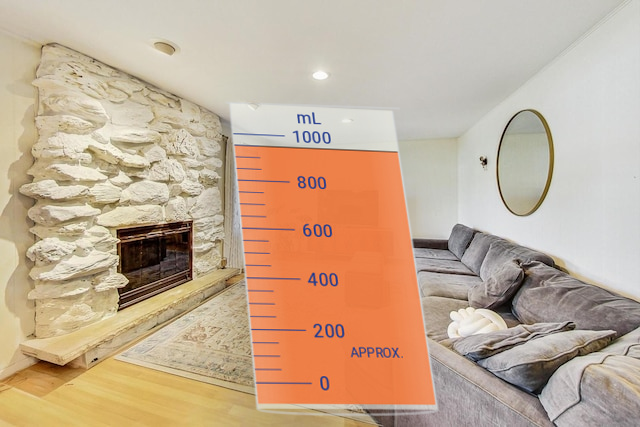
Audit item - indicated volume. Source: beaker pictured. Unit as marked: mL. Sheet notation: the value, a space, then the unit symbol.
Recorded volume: 950 mL
